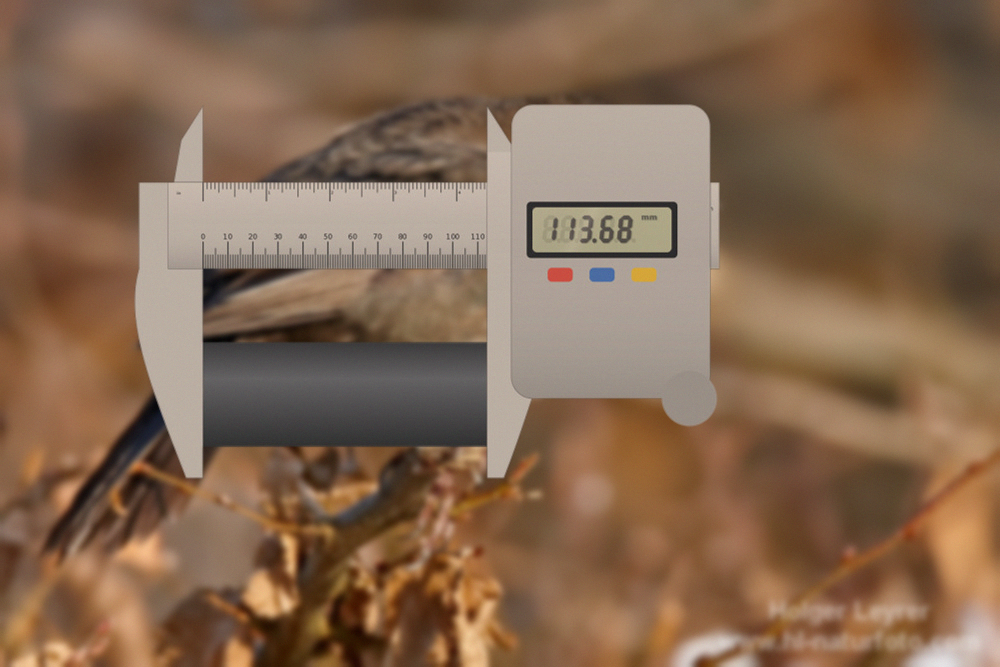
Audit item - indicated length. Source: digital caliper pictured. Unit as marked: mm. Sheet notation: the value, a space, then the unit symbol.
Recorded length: 113.68 mm
